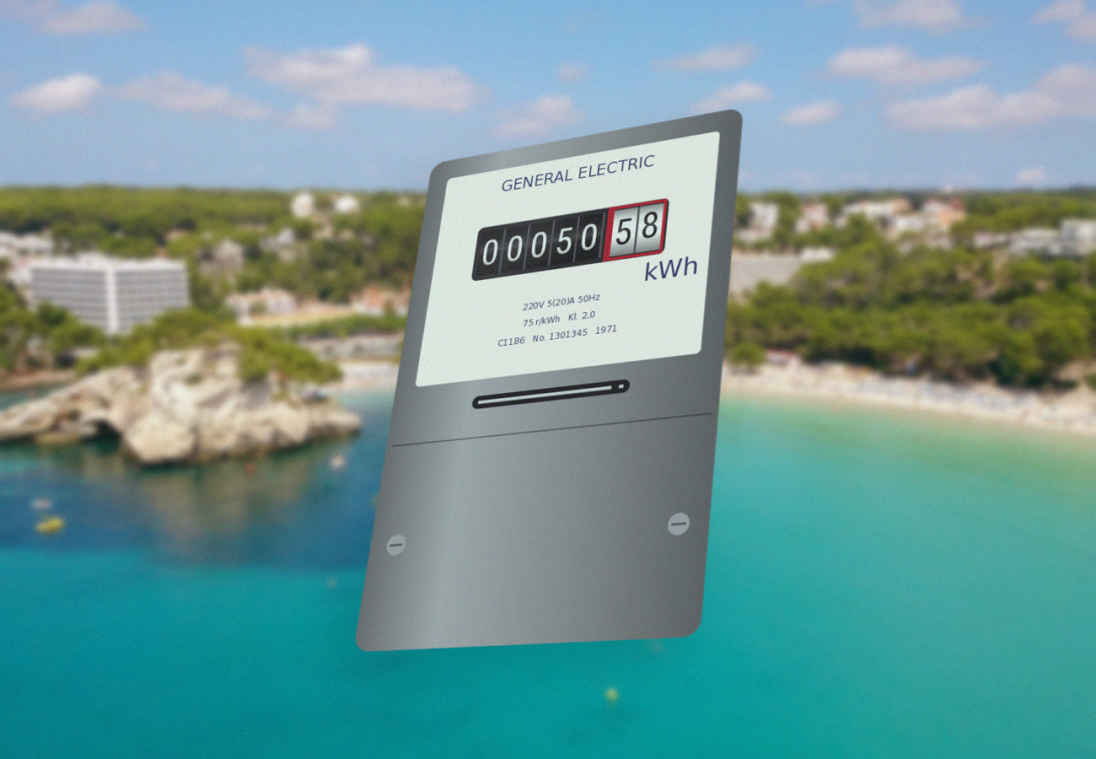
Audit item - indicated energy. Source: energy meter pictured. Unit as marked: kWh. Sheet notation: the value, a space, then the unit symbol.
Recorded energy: 50.58 kWh
